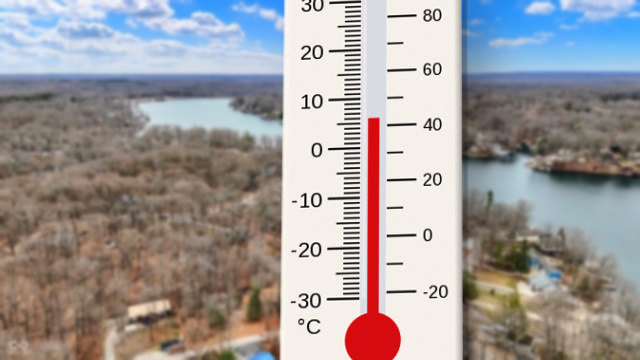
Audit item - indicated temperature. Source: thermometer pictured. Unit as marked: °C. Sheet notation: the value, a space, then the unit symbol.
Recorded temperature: 6 °C
